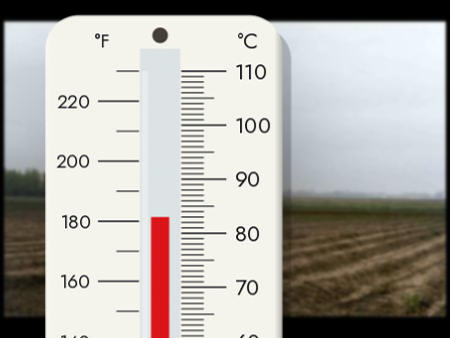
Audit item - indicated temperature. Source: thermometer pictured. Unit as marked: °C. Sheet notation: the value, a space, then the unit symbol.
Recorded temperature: 83 °C
